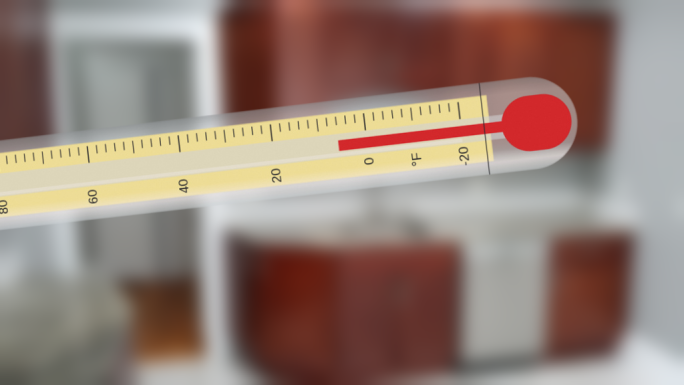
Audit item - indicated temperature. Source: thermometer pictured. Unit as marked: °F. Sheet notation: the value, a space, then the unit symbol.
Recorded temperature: 6 °F
